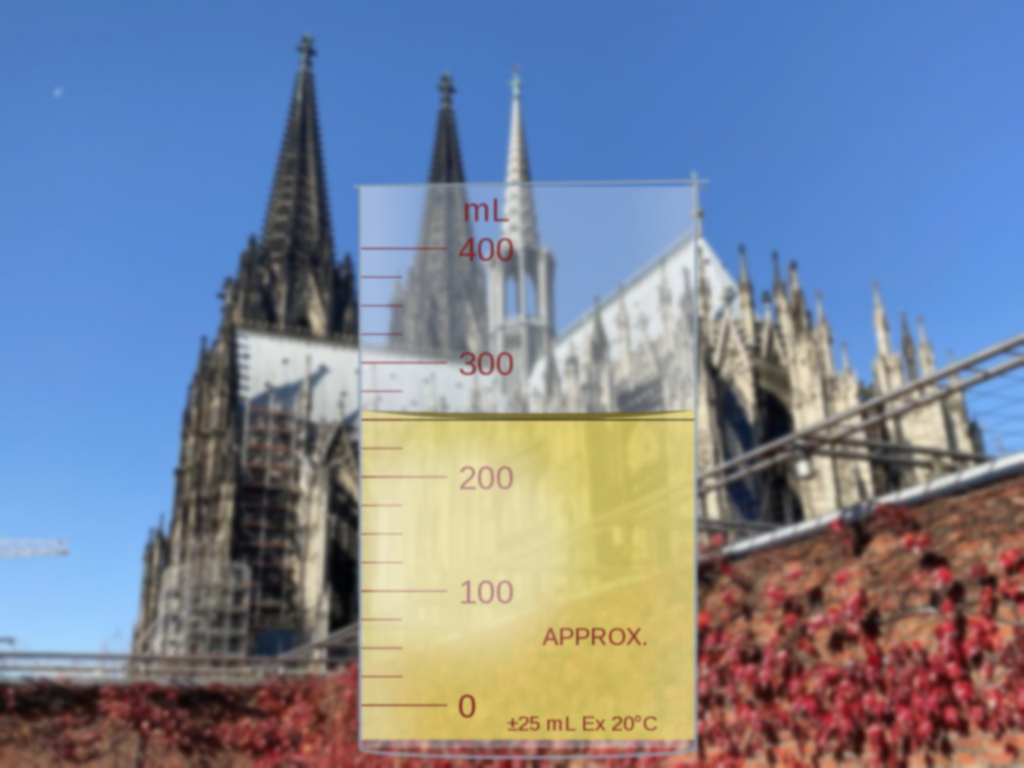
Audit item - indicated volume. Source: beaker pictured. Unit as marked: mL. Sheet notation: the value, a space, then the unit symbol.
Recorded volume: 250 mL
